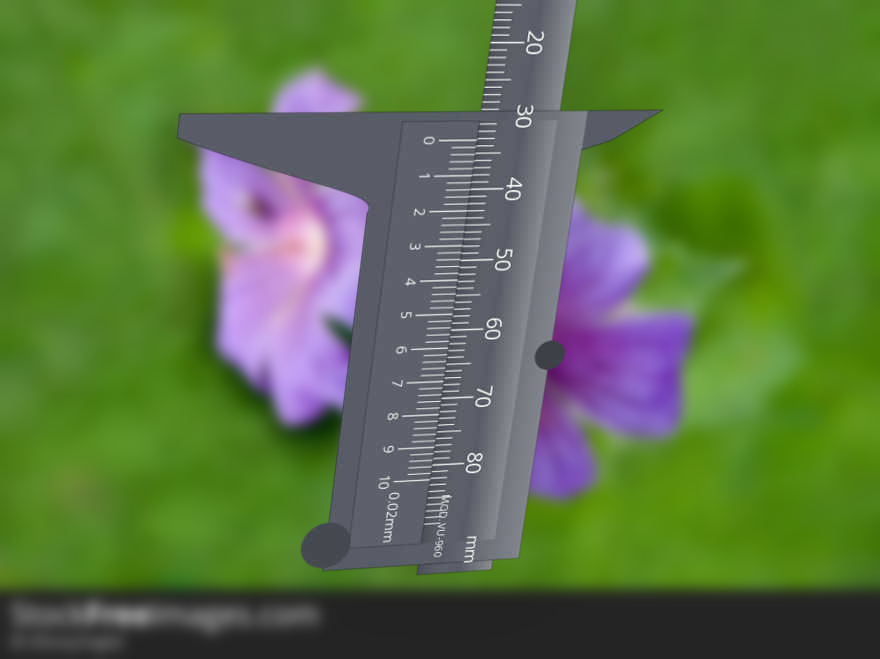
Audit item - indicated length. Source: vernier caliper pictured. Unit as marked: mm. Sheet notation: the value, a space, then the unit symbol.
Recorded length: 33.2 mm
